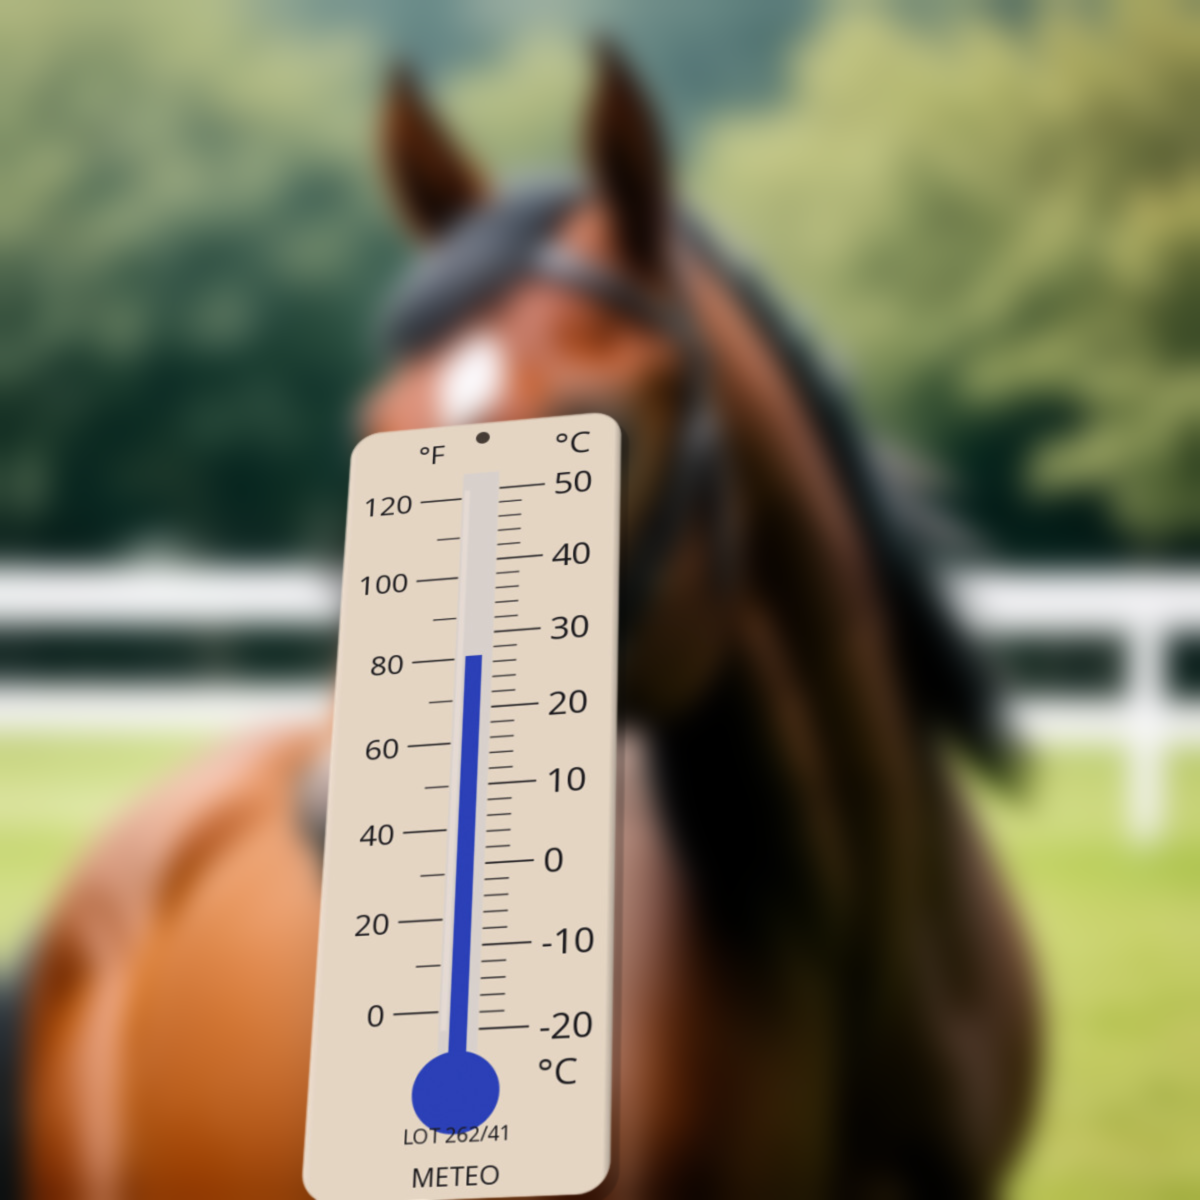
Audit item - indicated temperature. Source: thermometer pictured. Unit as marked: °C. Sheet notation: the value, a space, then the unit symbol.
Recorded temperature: 27 °C
